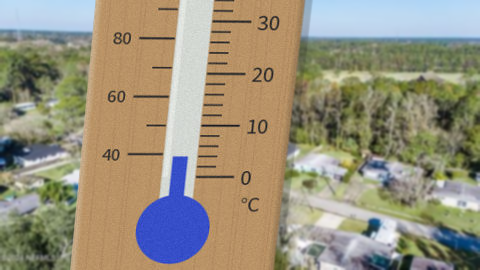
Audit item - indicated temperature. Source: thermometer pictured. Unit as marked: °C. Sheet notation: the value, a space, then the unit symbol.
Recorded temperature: 4 °C
